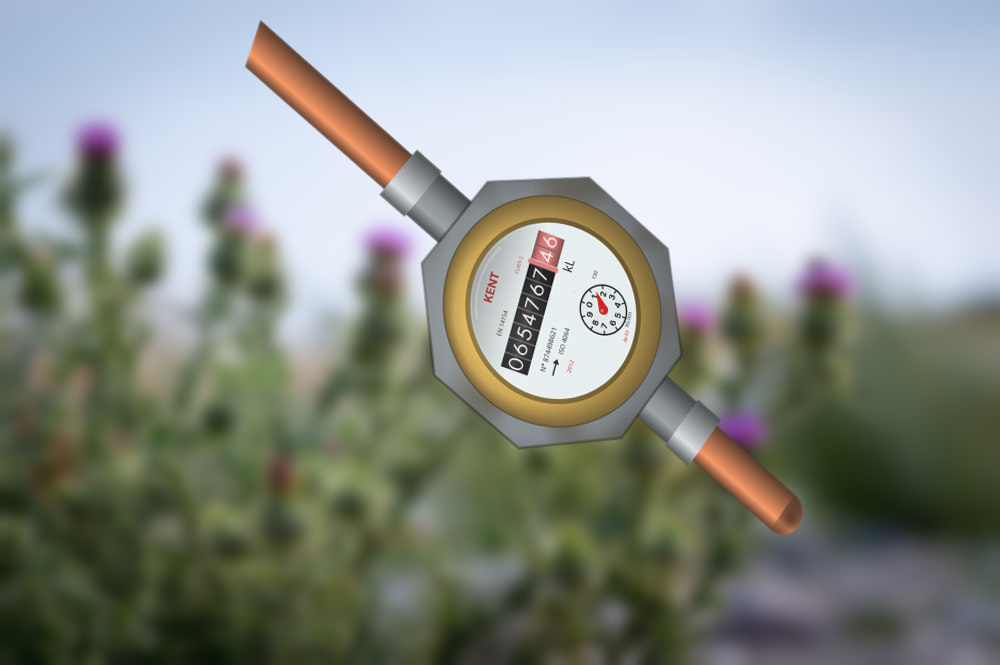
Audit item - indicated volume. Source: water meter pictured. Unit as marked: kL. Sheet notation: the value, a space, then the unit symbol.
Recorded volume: 654767.461 kL
